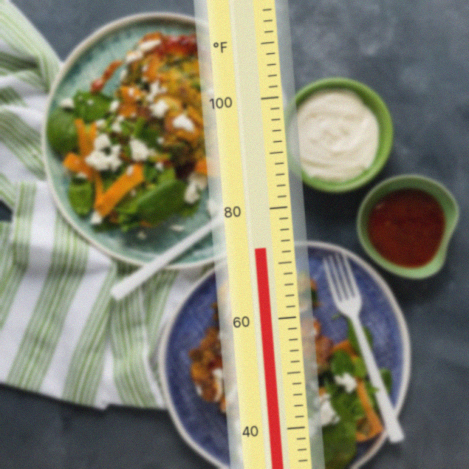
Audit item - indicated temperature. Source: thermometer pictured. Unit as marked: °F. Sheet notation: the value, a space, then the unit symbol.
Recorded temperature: 73 °F
